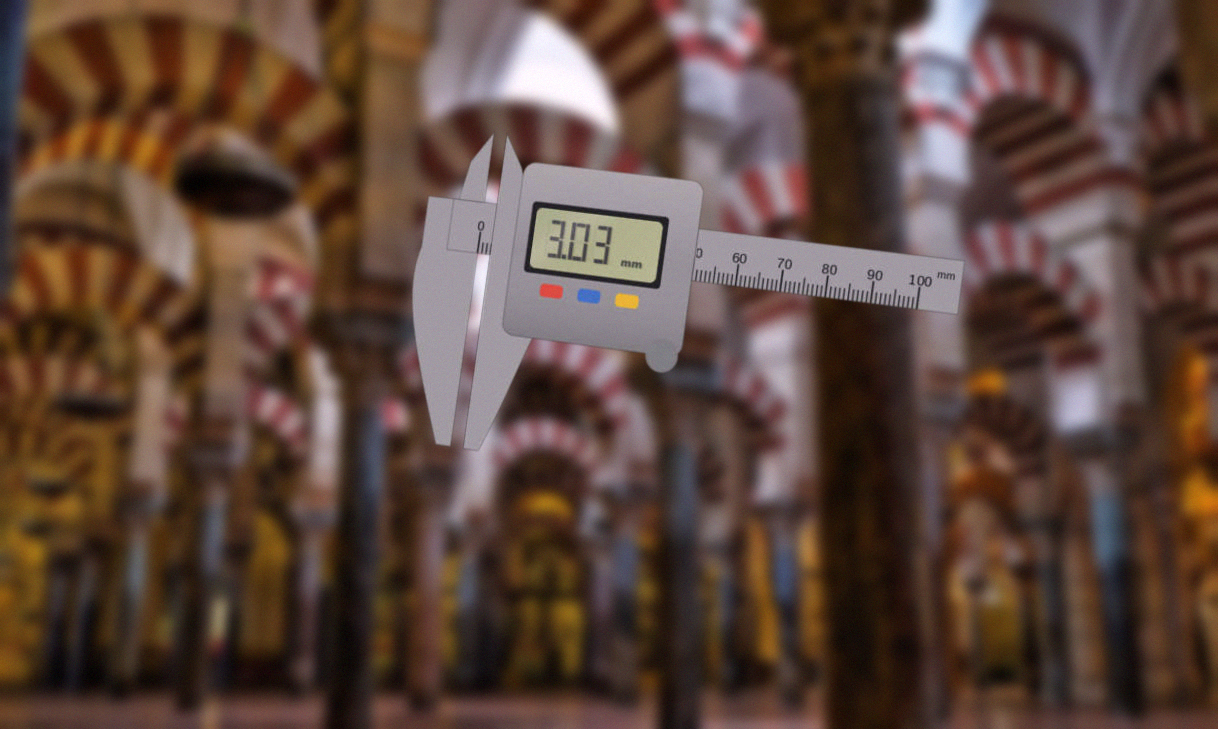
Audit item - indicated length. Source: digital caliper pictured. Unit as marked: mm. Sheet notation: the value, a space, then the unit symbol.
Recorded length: 3.03 mm
